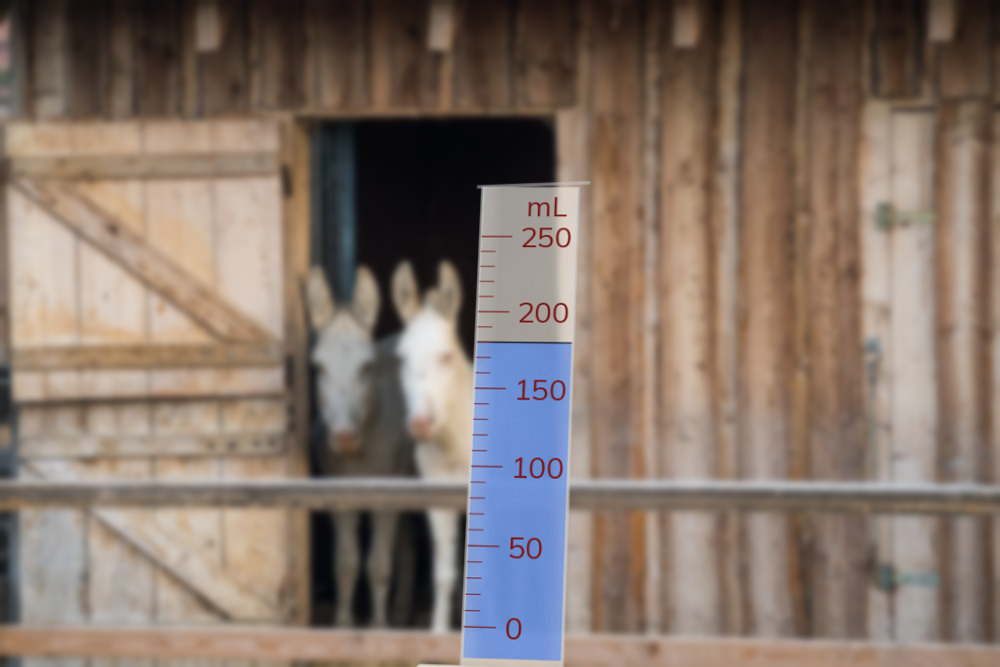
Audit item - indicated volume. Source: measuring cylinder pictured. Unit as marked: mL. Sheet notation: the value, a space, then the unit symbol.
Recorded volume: 180 mL
